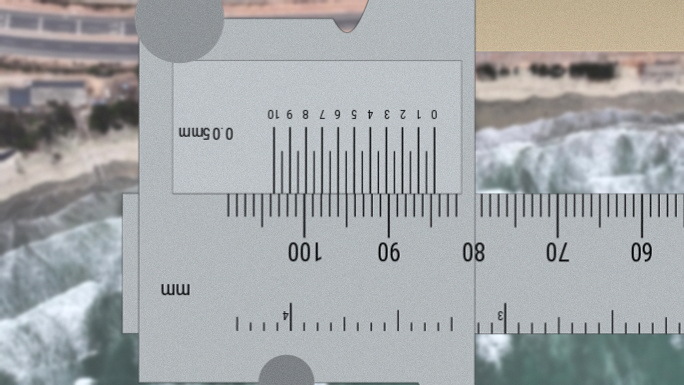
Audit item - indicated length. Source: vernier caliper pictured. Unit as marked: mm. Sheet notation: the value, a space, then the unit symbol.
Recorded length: 84.6 mm
